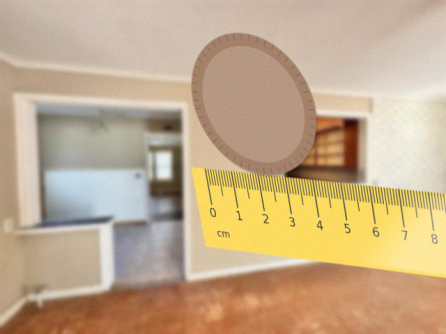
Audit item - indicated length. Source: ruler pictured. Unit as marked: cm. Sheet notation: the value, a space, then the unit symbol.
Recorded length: 4.5 cm
